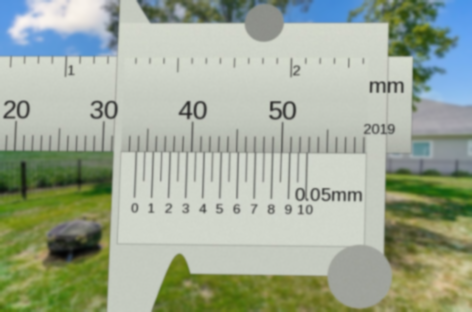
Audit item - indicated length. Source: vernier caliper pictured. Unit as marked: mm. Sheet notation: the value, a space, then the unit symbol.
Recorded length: 33.8 mm
